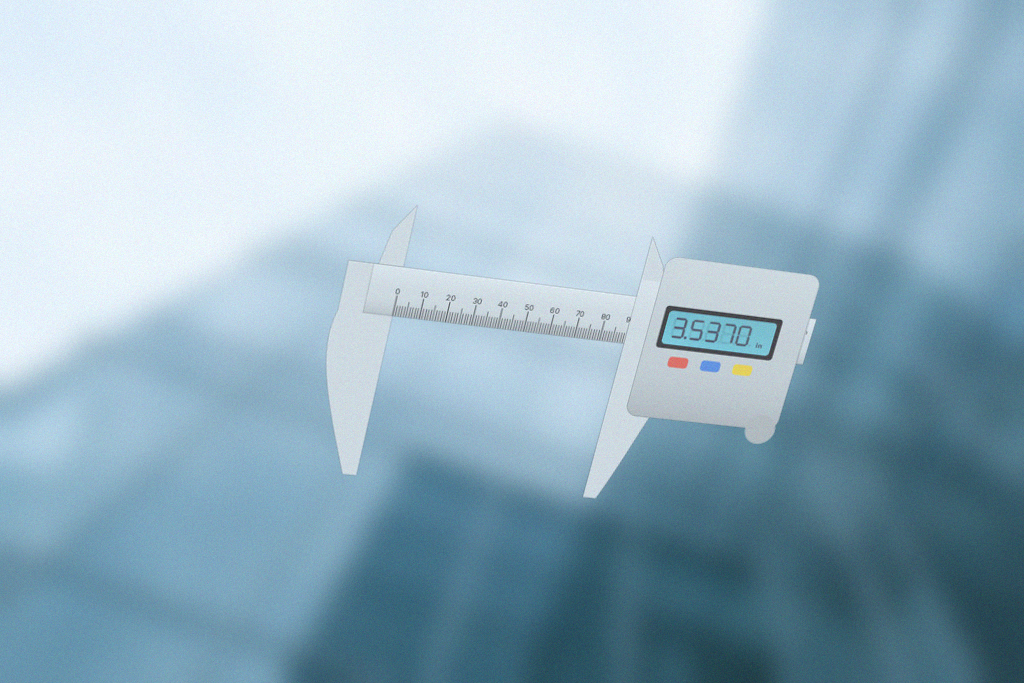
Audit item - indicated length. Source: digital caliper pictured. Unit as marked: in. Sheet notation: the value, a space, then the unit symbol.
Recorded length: 3.5370 in
